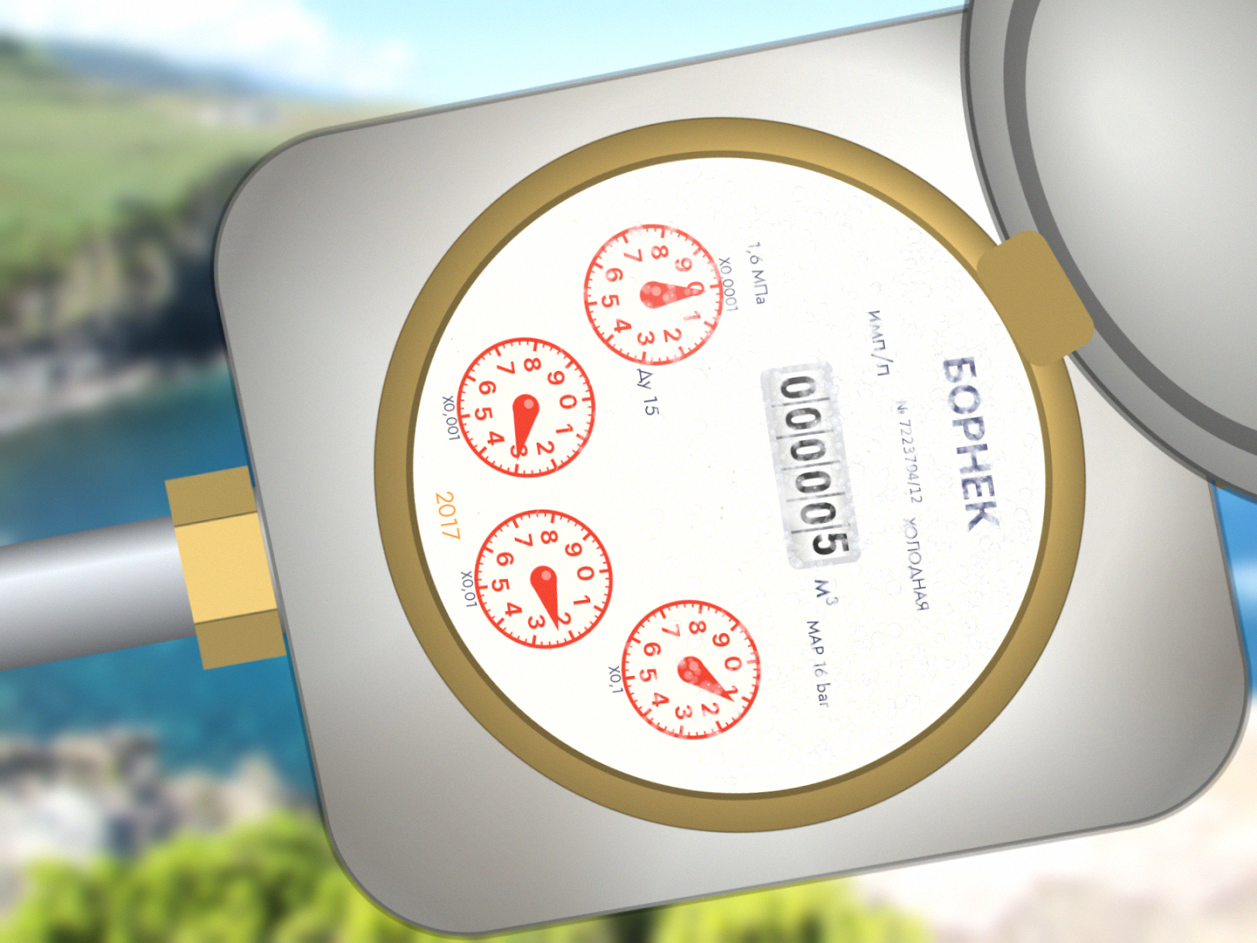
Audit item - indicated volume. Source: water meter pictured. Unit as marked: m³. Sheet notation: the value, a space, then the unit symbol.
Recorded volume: 5.1230 m³
